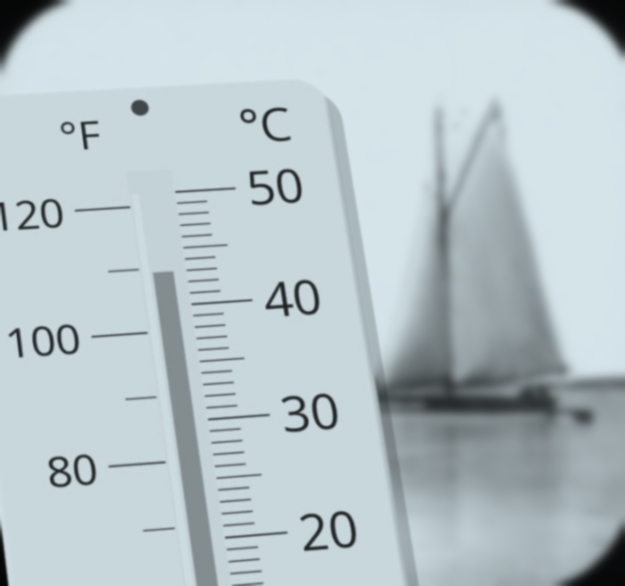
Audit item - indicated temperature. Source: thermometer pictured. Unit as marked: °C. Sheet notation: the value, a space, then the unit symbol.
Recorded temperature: 43 °C
